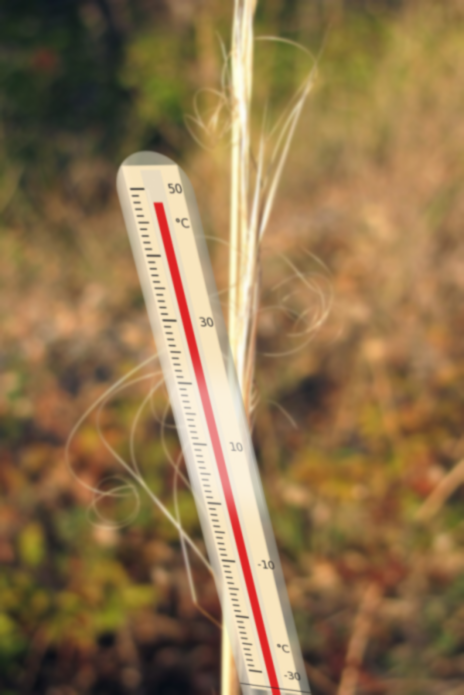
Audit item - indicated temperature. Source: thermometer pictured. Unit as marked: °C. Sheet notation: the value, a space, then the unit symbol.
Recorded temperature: 48 °C
